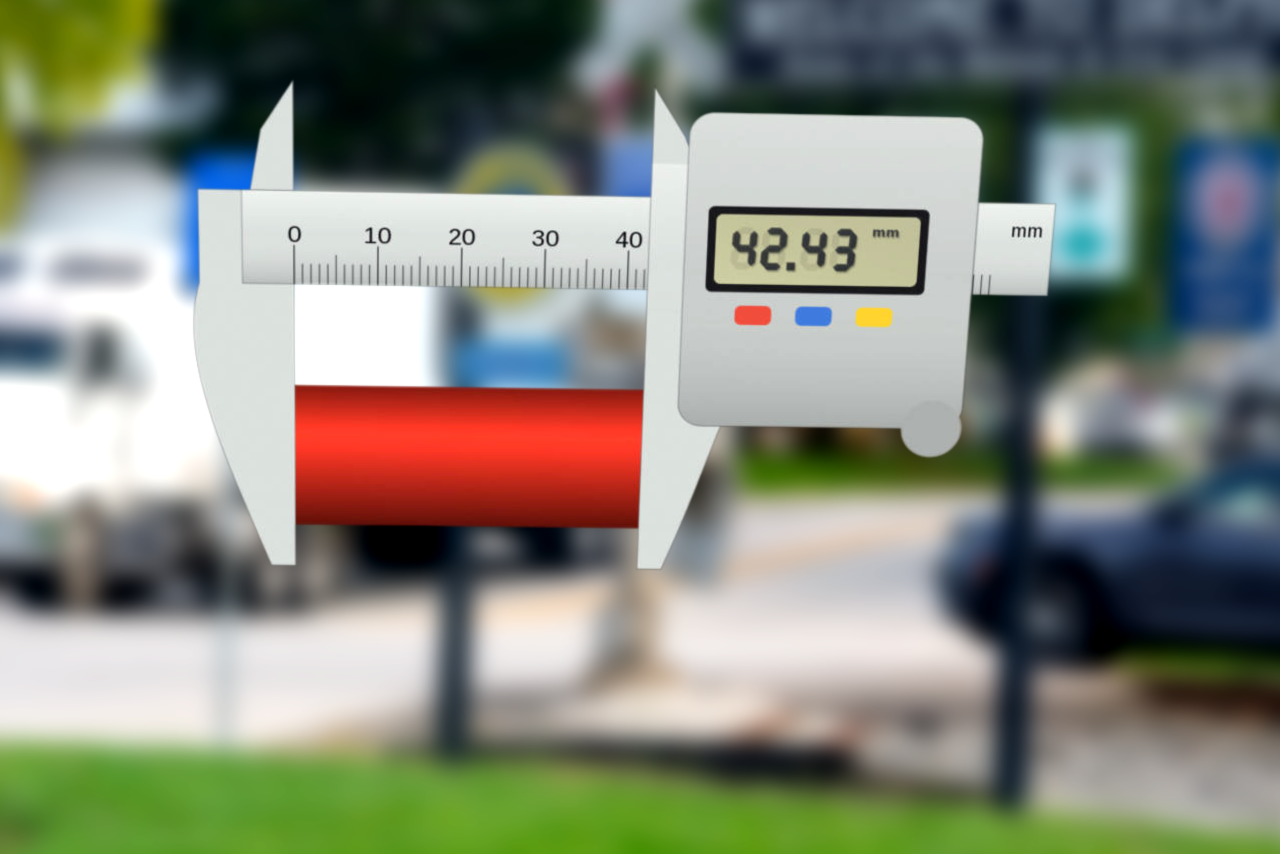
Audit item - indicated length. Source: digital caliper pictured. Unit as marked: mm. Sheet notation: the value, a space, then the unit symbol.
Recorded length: 42.43 mm
